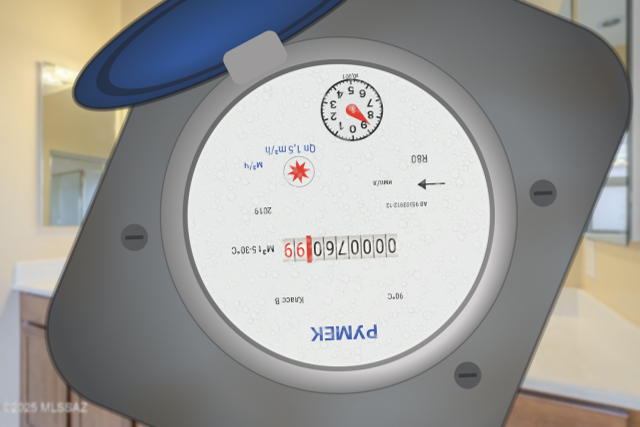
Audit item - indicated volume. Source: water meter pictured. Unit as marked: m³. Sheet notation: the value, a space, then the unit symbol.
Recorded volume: 760.998 m³
